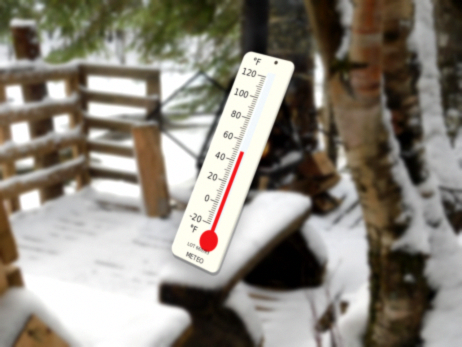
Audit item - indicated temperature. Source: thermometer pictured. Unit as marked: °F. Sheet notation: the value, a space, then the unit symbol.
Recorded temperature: 50 °F
